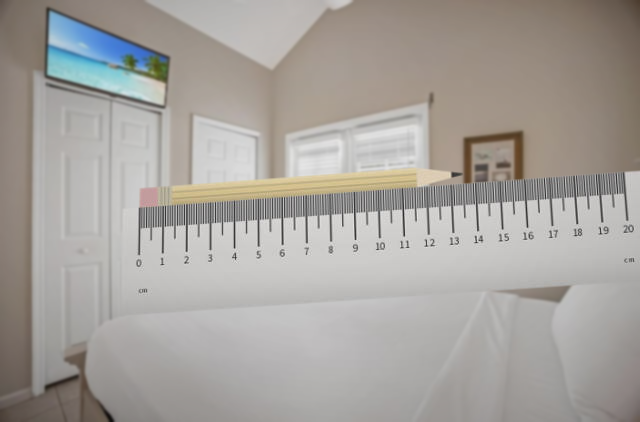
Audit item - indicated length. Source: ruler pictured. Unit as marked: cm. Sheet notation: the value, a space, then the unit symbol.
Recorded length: 13.5 cm
